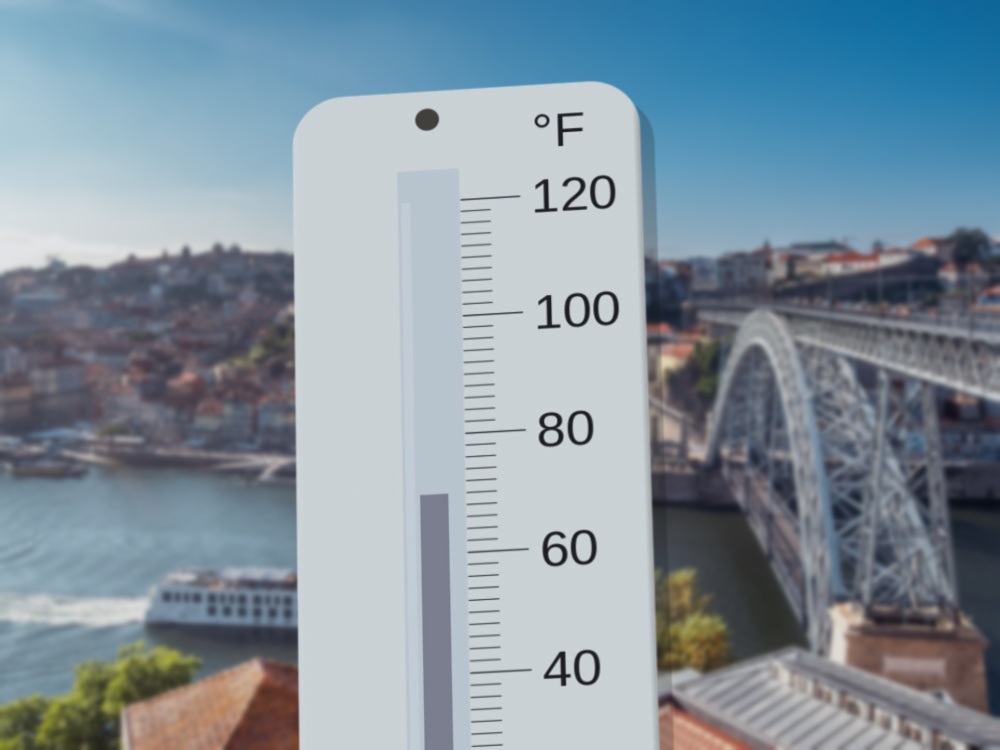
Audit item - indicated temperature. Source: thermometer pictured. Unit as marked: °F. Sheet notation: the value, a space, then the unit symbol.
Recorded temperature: 70 °F
